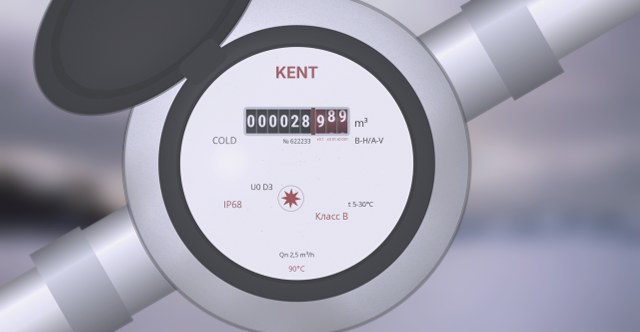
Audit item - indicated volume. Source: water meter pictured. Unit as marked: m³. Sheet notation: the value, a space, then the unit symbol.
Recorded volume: 28.989 m³
